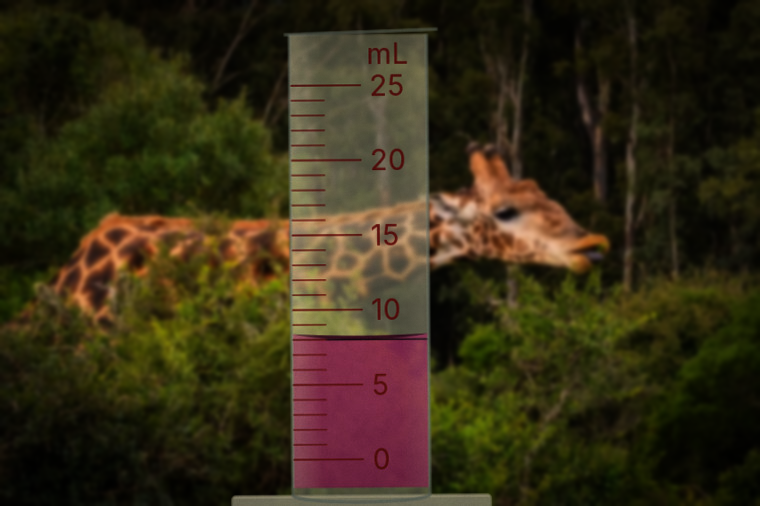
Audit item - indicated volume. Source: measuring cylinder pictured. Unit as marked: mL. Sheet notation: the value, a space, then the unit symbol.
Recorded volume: 8 mL
